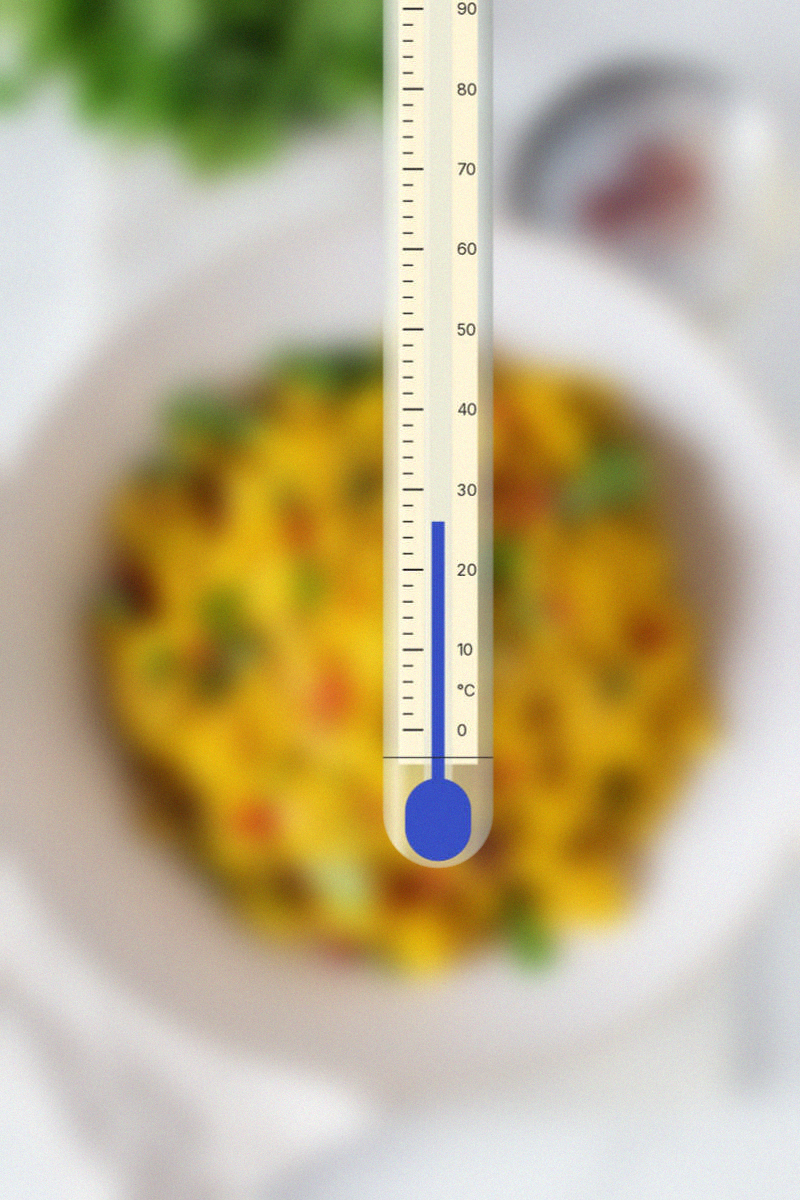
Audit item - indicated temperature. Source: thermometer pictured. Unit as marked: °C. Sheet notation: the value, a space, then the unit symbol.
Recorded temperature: 26 °C
